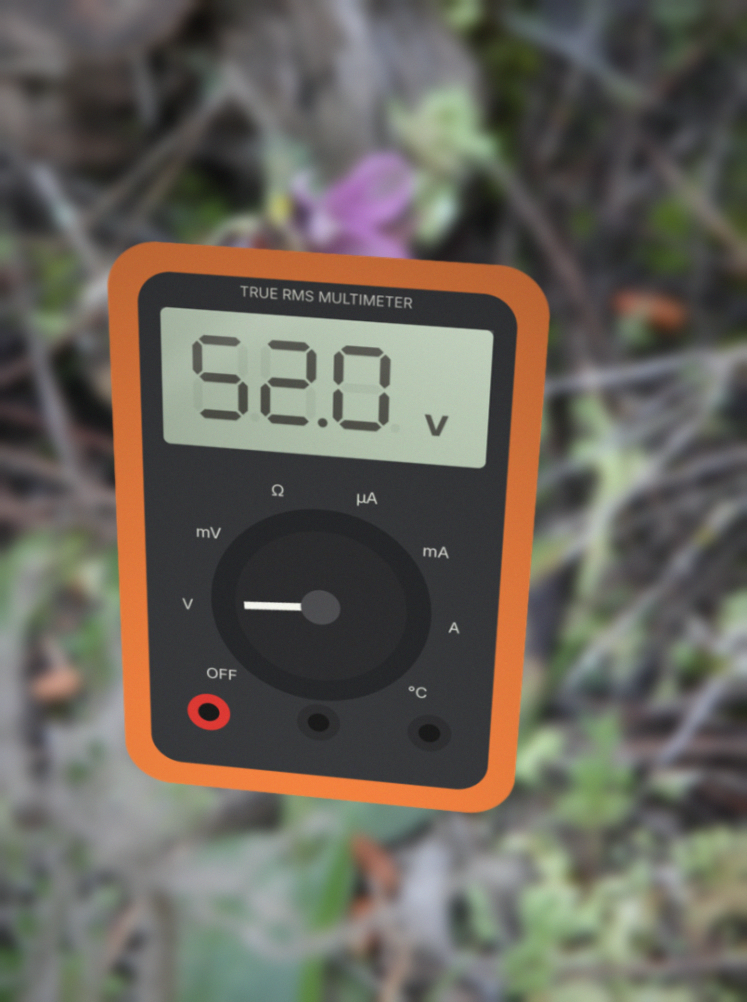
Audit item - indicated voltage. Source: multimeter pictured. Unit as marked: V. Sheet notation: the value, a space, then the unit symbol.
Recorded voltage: 52.0 V
